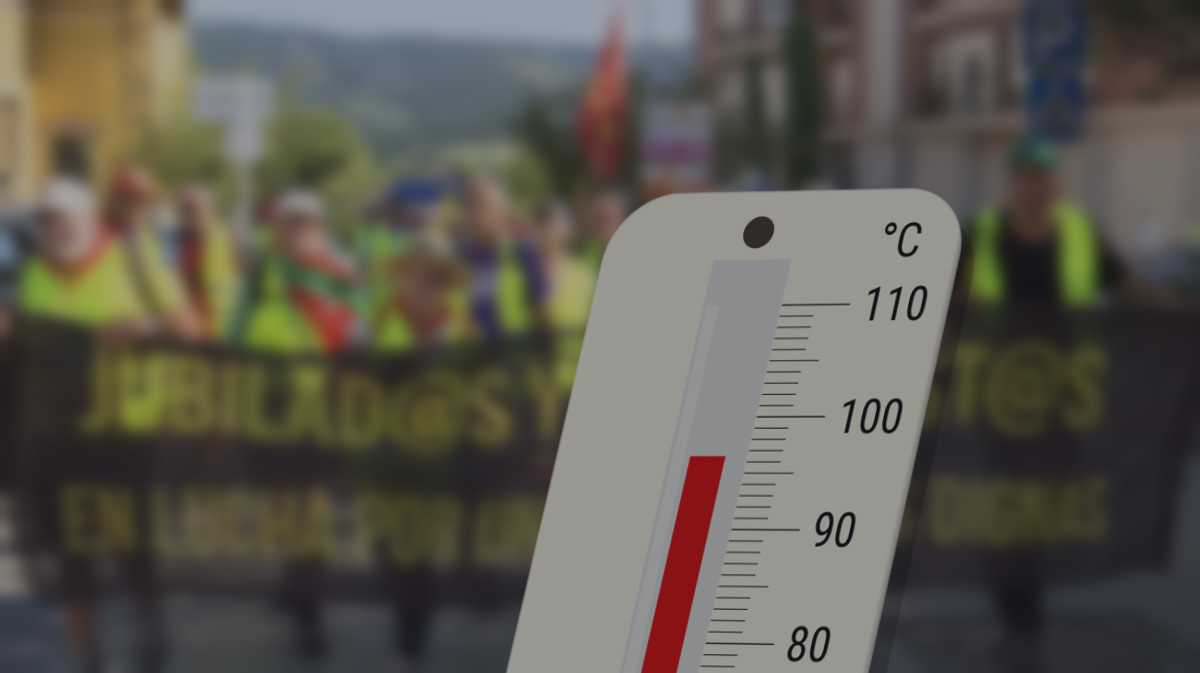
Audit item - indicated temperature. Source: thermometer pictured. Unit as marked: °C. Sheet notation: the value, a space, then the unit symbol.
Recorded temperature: 96.5 °C
